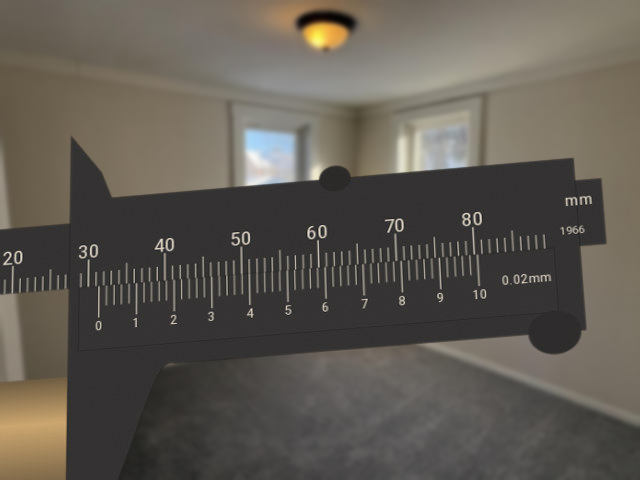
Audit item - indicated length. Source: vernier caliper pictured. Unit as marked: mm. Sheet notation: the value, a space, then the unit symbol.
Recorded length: 31.4 mm
